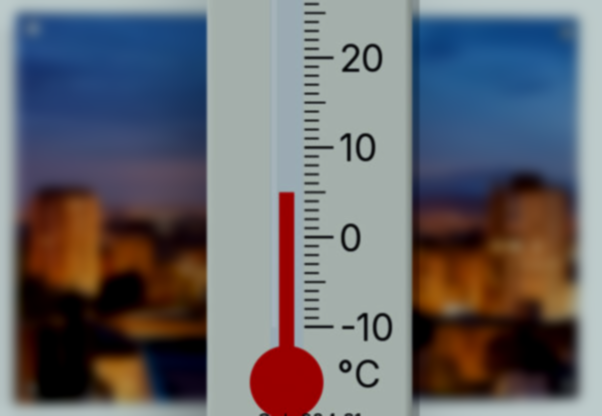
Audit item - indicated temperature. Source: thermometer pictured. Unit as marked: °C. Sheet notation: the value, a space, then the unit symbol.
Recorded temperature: 5 °C
